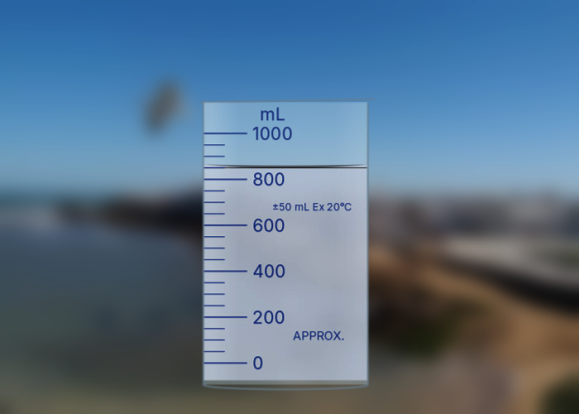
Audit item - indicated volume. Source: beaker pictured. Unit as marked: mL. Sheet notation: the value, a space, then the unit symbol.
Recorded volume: 850 mL
